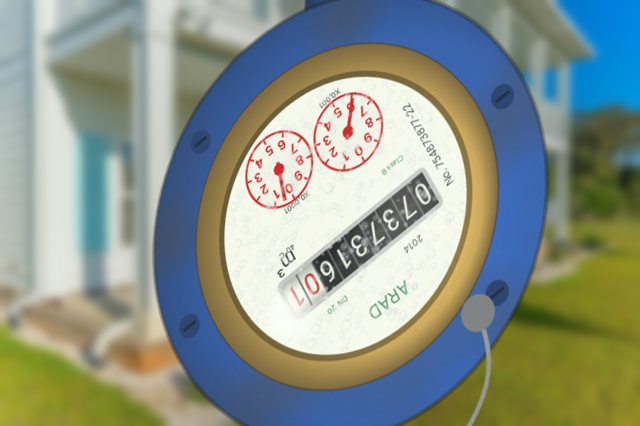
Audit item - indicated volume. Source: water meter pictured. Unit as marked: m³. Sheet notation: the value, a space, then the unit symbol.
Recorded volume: 737316.0160 m³
